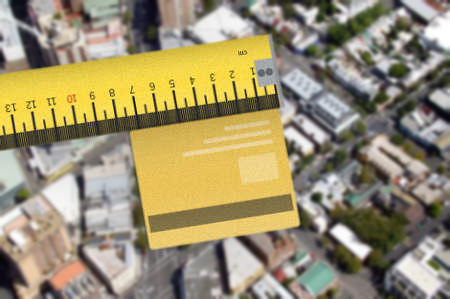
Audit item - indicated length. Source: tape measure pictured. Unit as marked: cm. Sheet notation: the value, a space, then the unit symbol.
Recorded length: 7.5 cm
